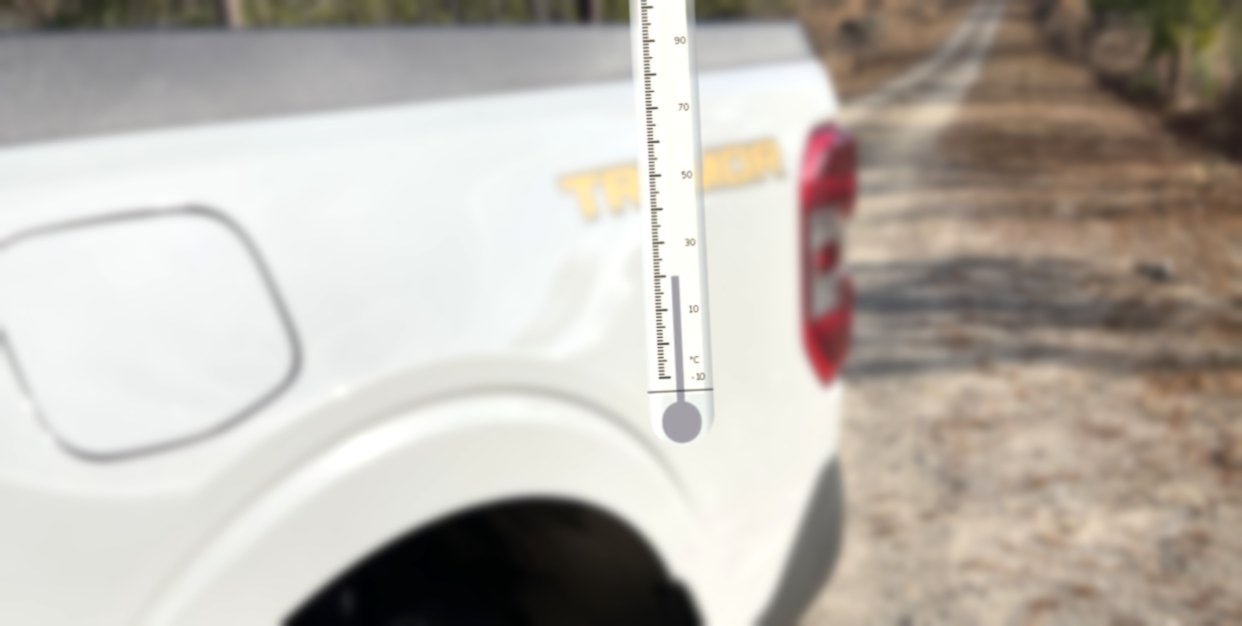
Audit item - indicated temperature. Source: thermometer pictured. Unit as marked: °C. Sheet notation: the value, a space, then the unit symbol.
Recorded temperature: 20 °C
